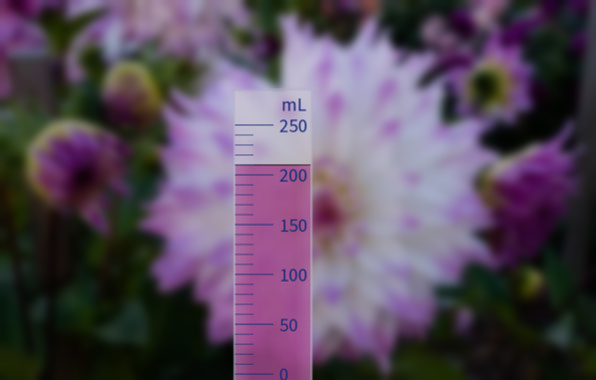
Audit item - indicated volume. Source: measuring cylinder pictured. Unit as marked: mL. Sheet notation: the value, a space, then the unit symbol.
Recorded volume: 210 mL
